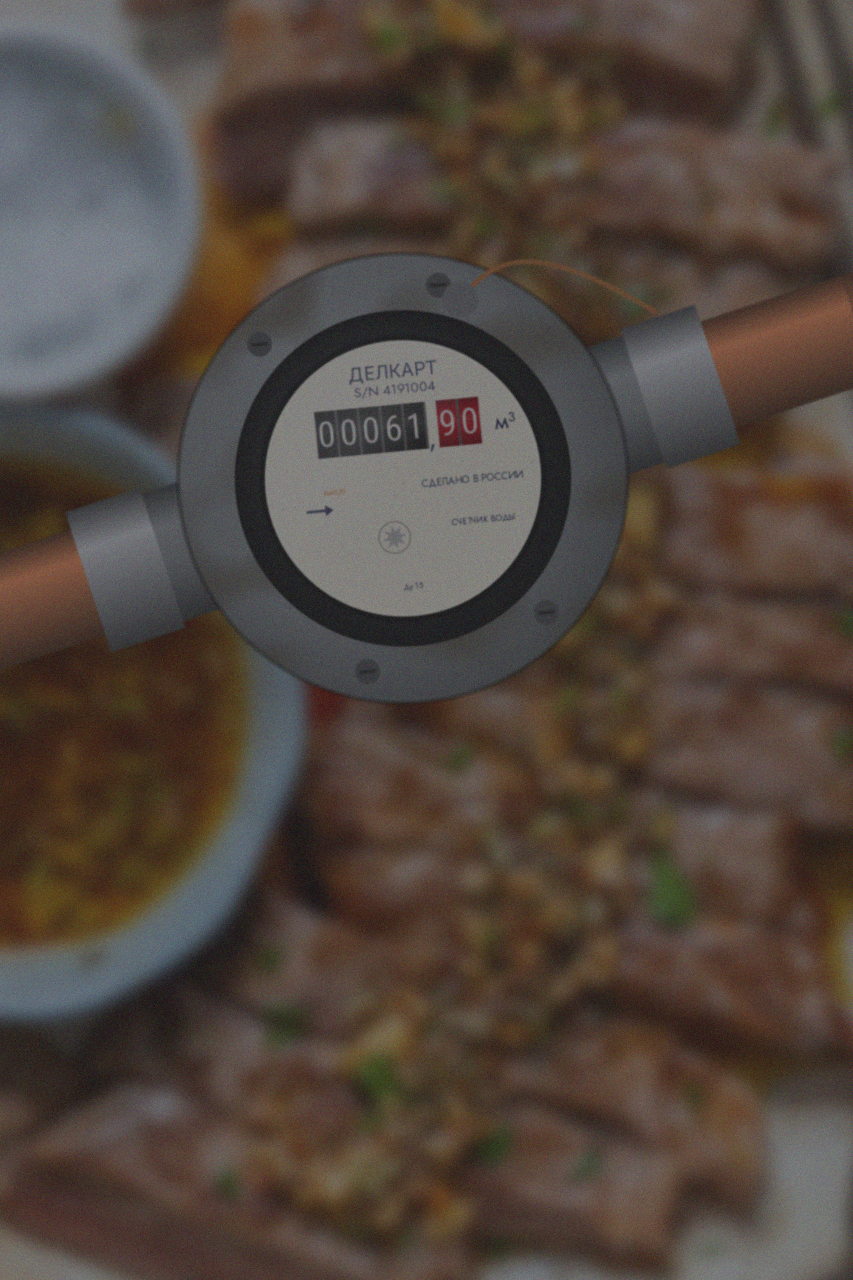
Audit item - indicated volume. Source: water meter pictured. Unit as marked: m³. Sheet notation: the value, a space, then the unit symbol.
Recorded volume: 61.90 m³
